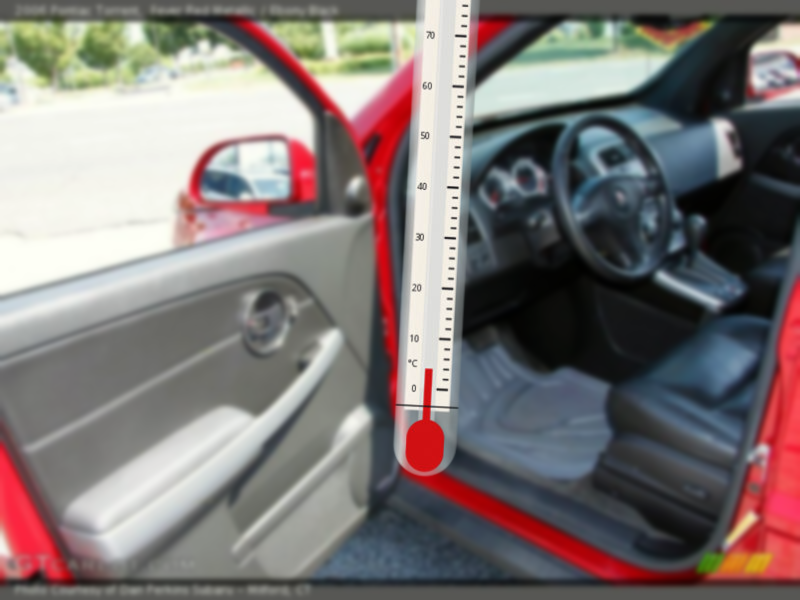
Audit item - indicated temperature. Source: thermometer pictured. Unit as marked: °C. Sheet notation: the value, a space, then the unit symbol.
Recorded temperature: 4 °C
